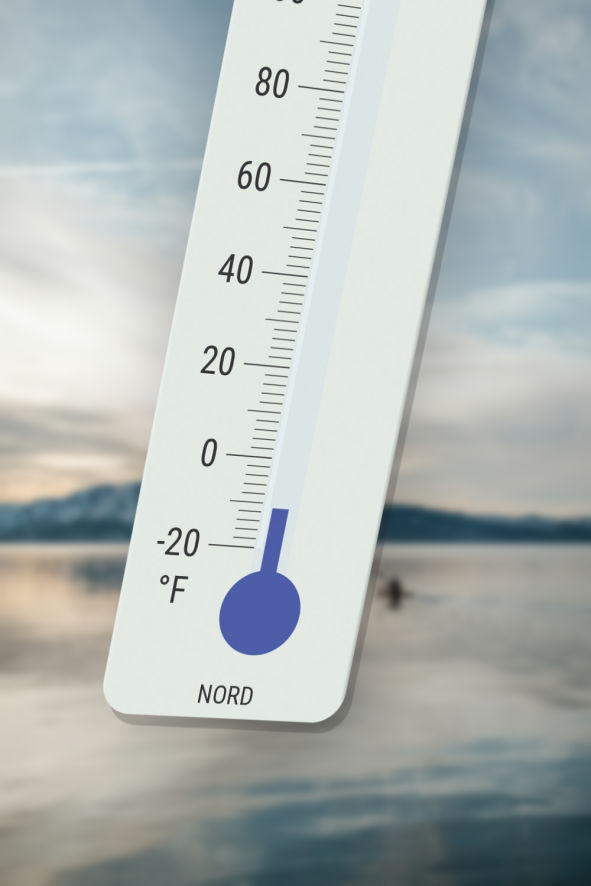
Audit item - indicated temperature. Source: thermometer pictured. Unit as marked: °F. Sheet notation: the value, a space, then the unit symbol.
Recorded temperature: -11 °F
